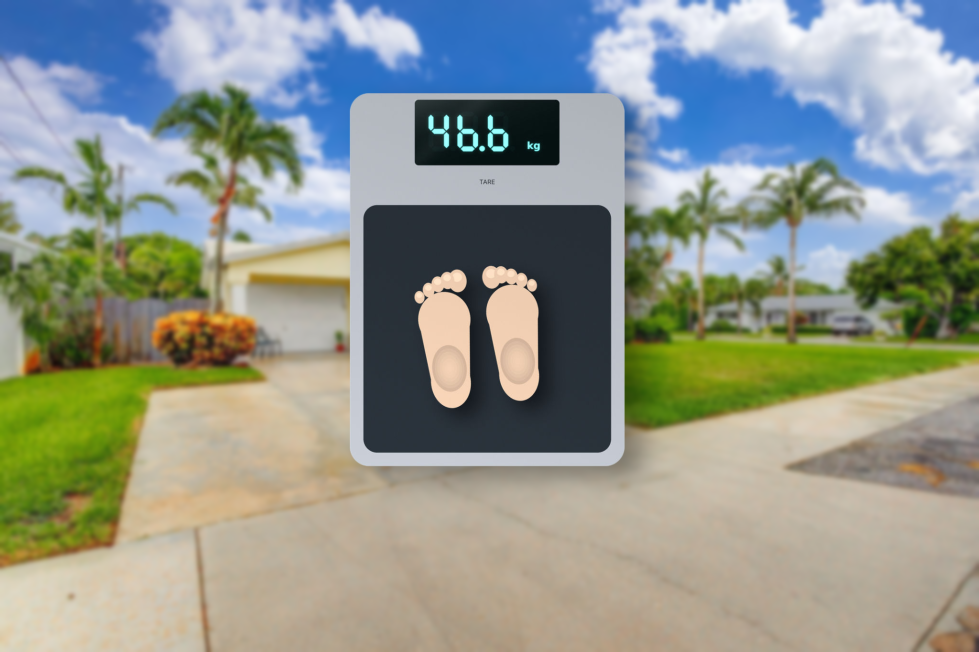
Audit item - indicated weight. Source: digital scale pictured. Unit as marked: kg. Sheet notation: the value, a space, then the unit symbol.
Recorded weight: 46.6 kg
